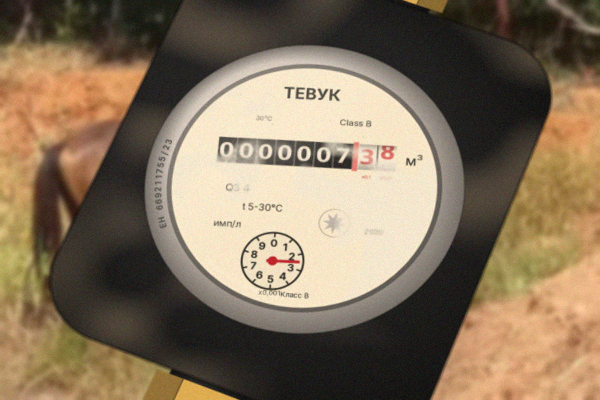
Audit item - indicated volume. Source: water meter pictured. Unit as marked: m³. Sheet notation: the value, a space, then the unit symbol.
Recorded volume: 7.382 m³
